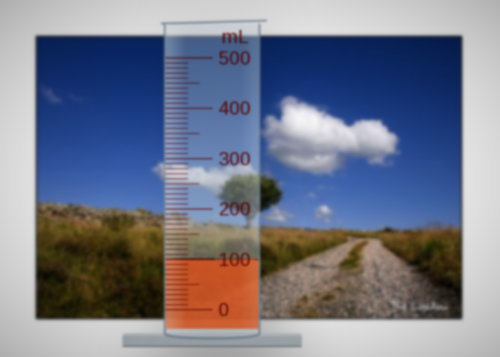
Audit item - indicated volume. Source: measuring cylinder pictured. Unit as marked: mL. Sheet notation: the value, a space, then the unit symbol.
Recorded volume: 100 mL
